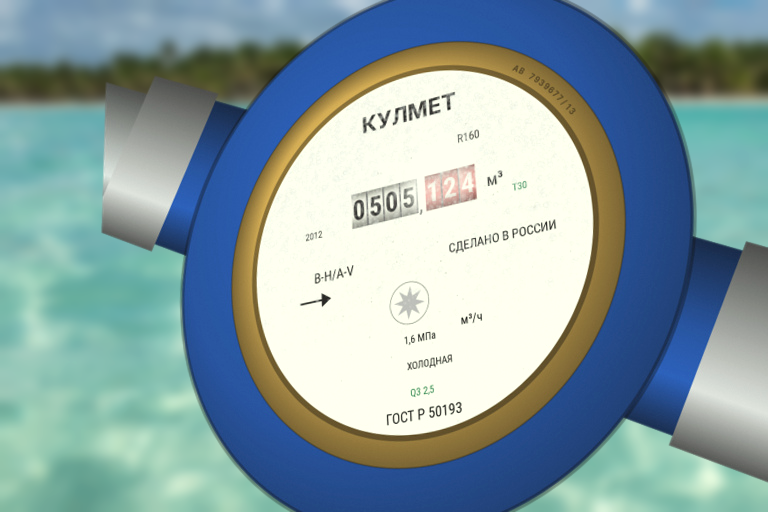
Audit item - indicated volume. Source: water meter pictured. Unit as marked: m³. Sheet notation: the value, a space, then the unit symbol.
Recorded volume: 505.124 m³
